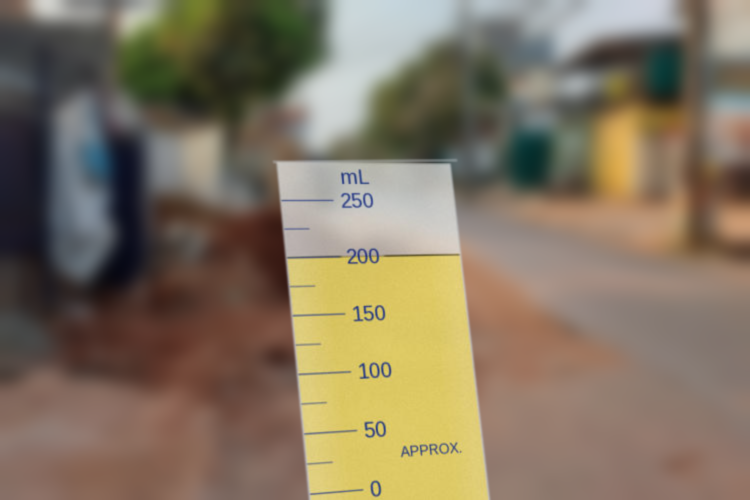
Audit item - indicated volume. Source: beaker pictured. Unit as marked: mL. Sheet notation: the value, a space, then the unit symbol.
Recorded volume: 200 mL
